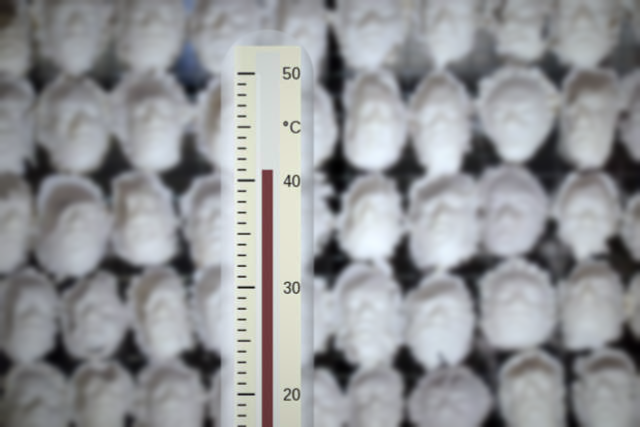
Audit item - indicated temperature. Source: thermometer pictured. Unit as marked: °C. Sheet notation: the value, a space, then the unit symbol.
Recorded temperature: 41 °C
